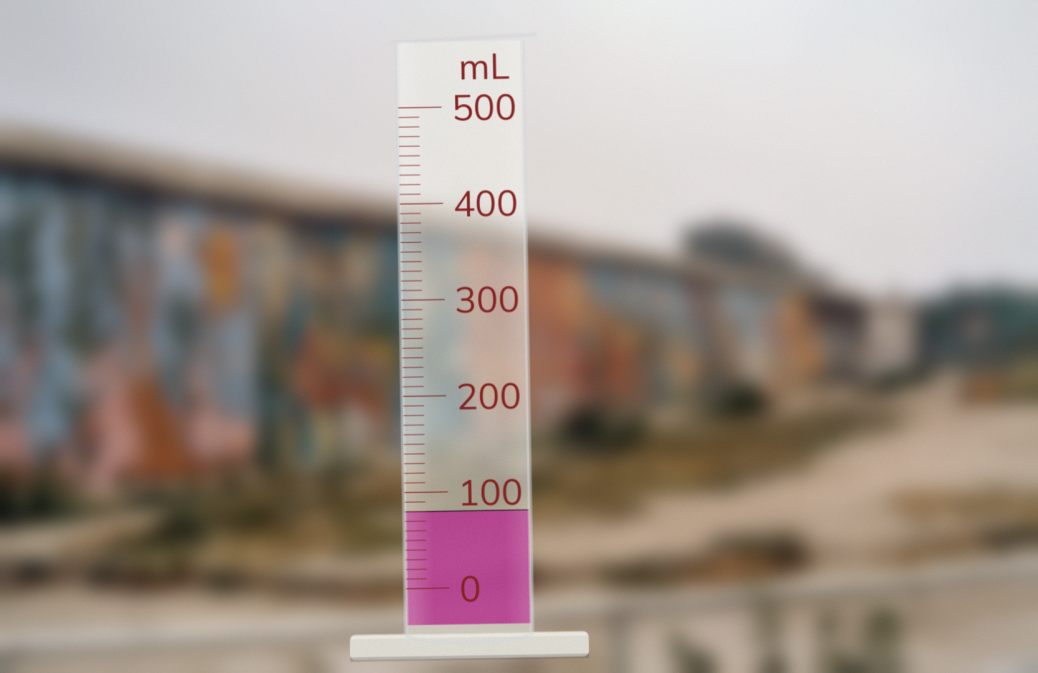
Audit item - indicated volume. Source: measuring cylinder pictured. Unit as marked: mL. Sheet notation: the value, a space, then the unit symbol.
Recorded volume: 80 mL
